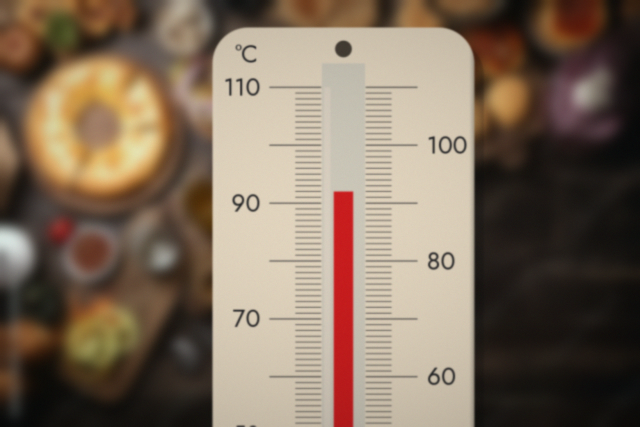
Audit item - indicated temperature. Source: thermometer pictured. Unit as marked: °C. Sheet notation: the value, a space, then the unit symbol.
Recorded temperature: 92 °C
